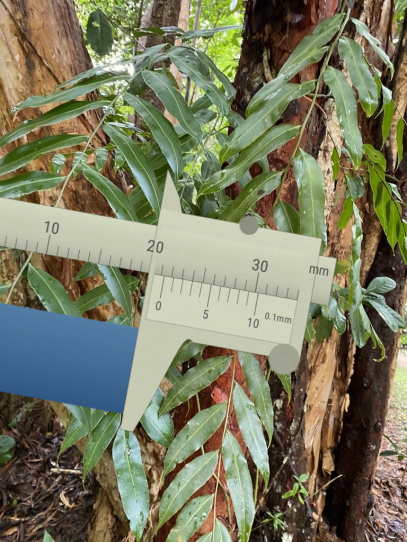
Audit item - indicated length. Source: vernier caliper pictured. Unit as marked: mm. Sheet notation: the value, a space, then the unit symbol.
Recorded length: 21.3 mm
